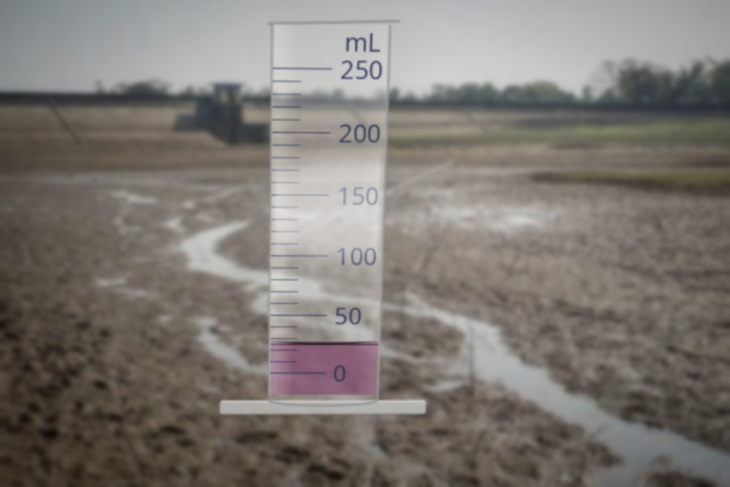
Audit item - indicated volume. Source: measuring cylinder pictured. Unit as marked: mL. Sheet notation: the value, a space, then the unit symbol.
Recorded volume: 25 mL
